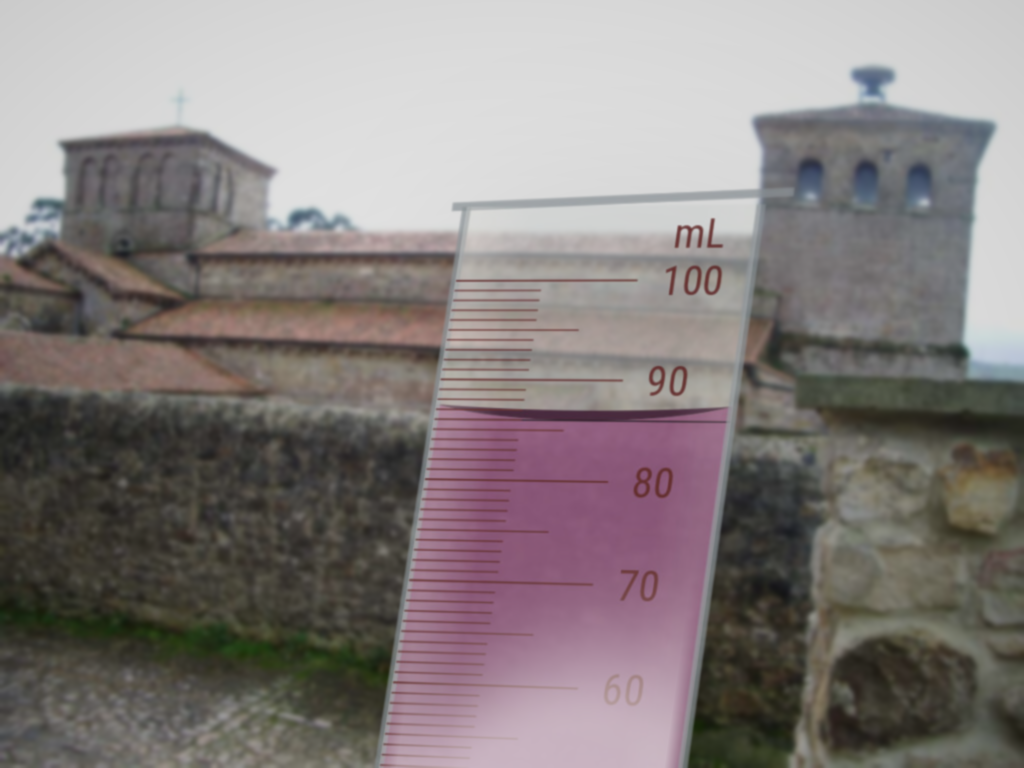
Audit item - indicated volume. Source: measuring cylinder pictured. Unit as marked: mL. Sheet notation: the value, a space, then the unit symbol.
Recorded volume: 86 mL
